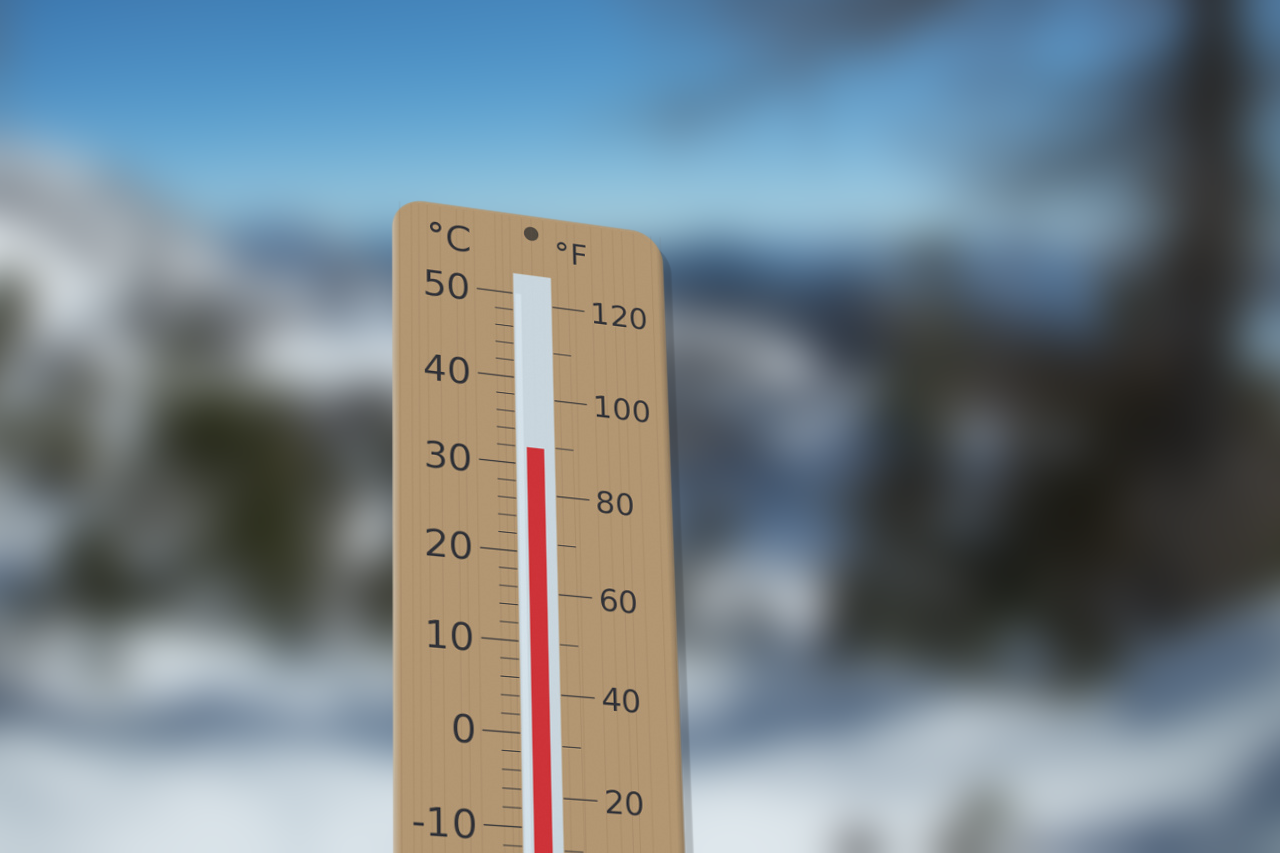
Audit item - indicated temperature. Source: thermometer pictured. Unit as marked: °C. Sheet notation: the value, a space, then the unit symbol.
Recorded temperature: 32 °C
